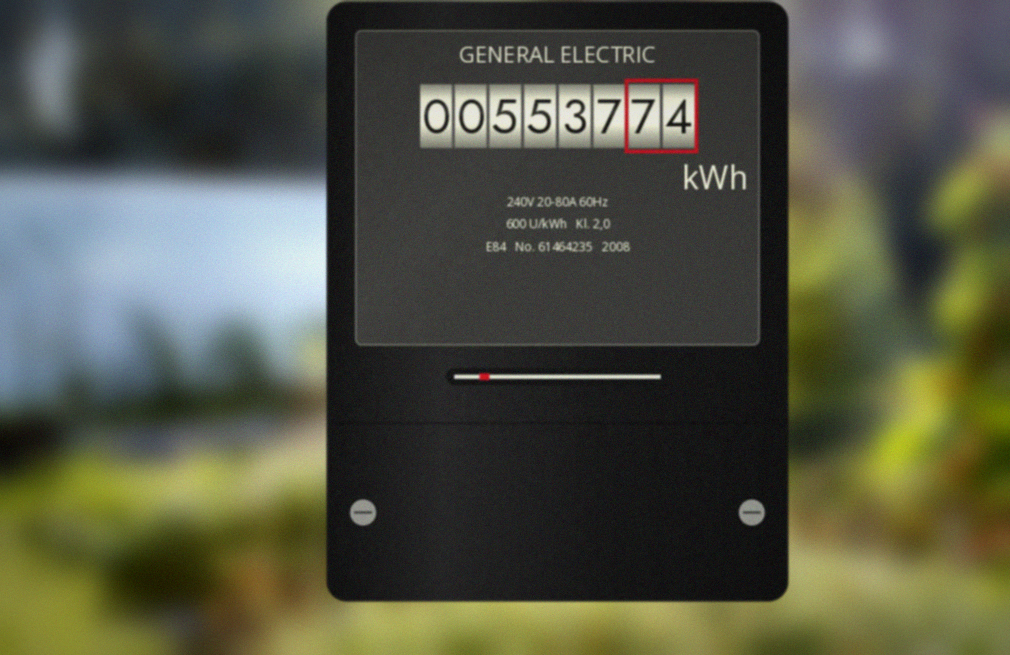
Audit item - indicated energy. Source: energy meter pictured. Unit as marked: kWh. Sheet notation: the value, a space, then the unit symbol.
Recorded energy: 5537.74 kWh
